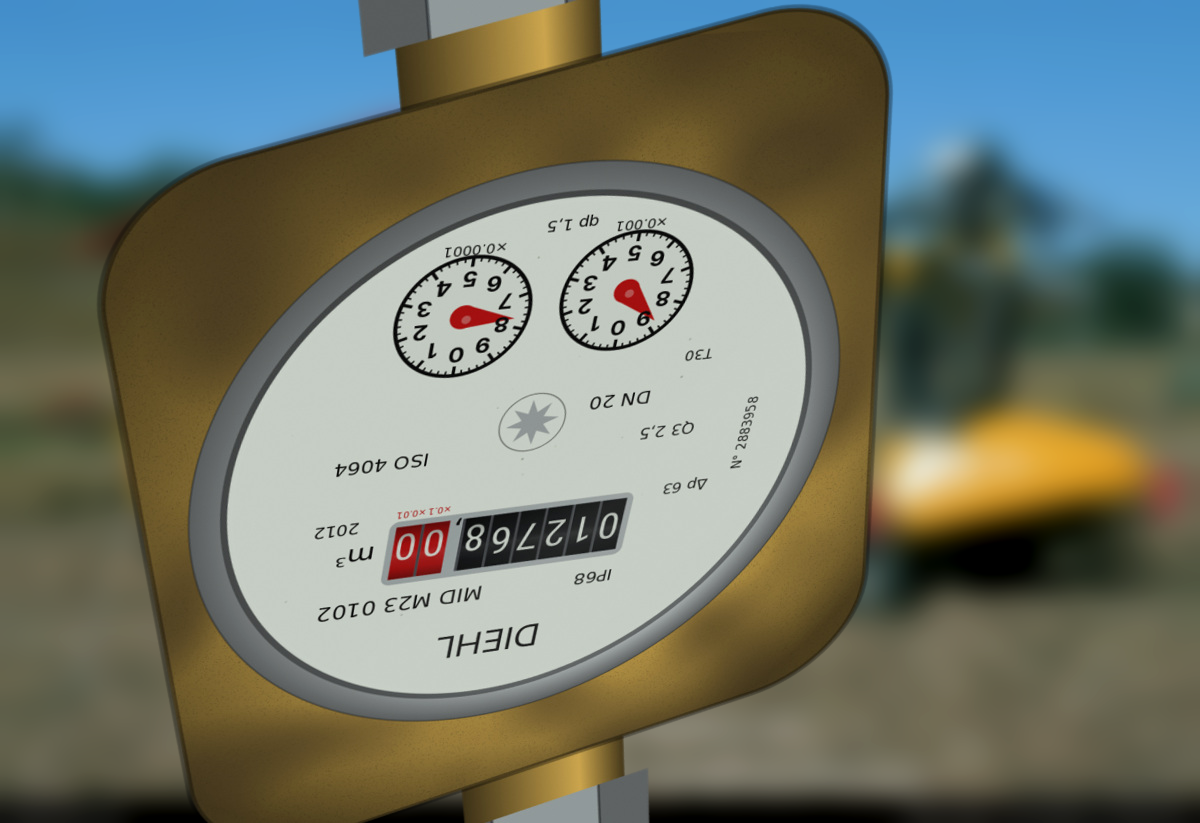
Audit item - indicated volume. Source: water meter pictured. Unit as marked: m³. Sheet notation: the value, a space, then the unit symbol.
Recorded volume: 12767.9987 m³
